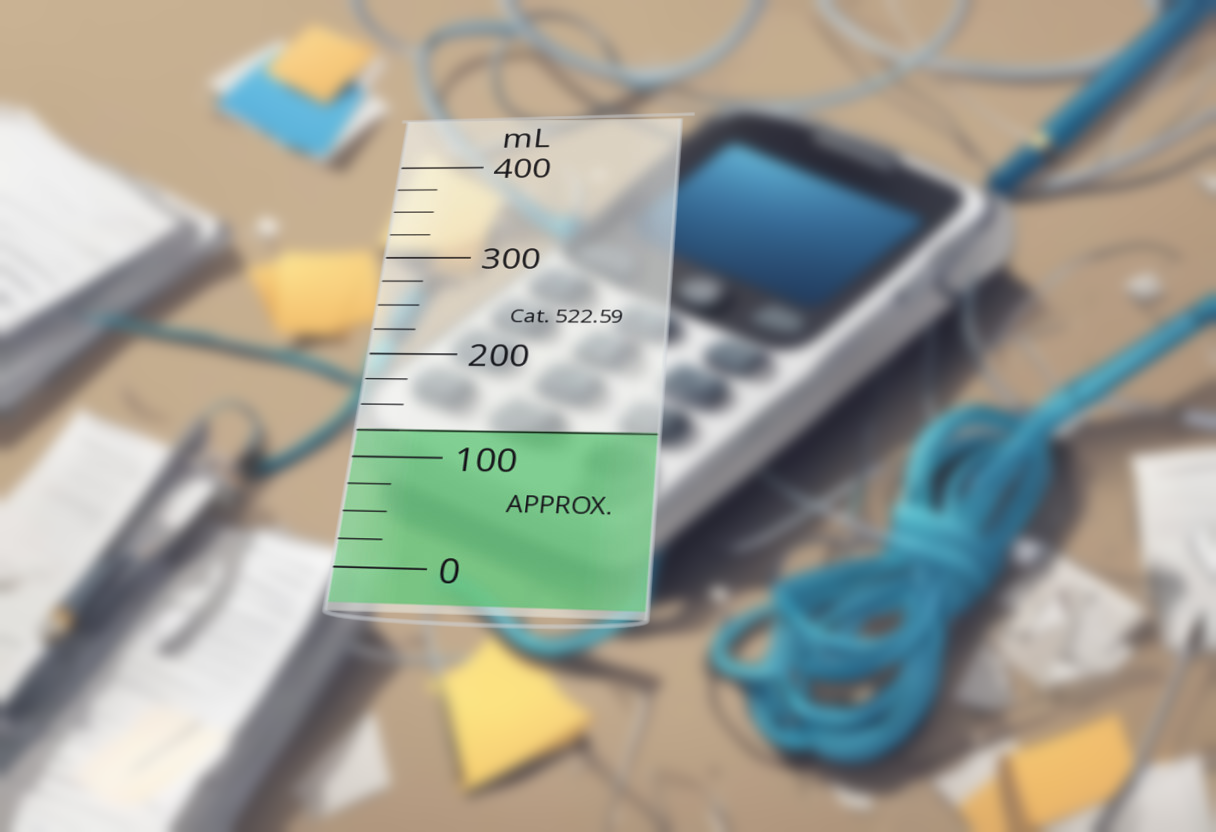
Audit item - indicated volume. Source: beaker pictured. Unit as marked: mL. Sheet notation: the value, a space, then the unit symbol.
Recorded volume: 125 mL
